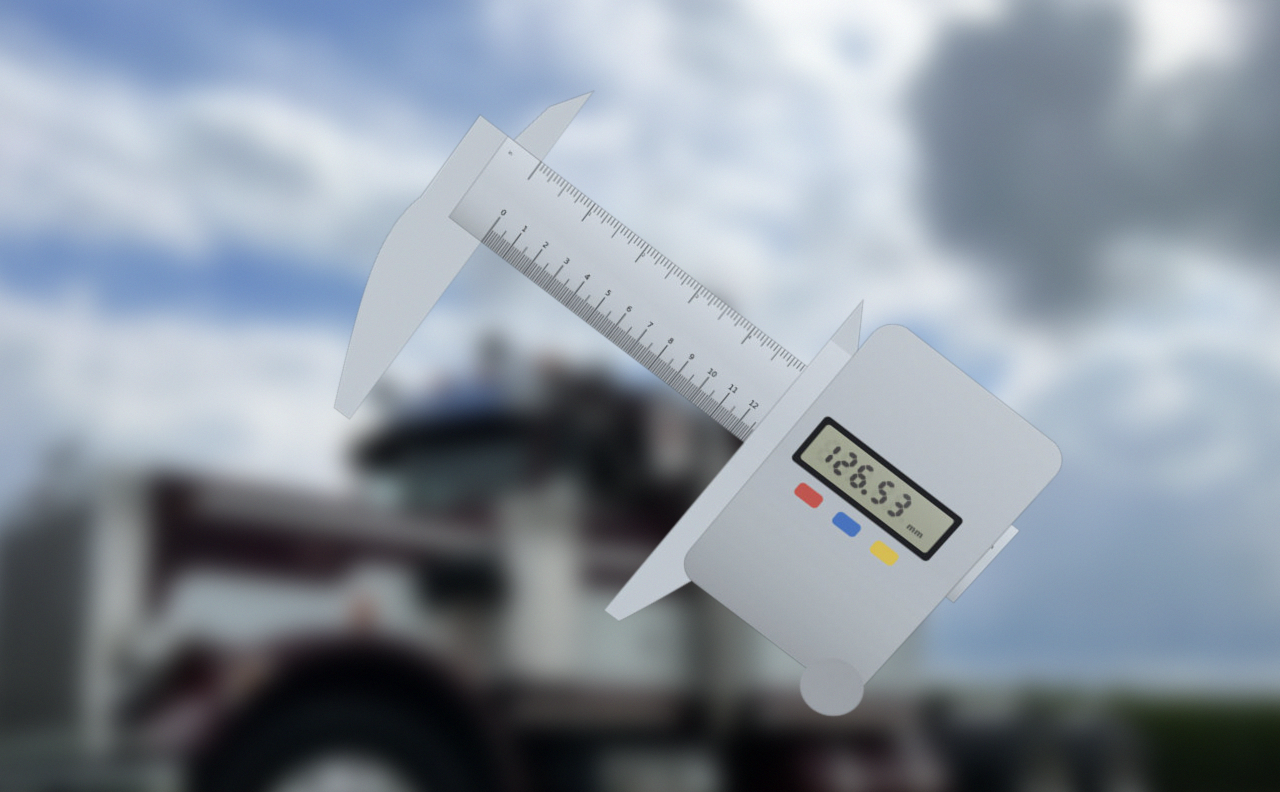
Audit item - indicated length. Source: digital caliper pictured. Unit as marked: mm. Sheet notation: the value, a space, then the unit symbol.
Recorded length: 126.53 mm
